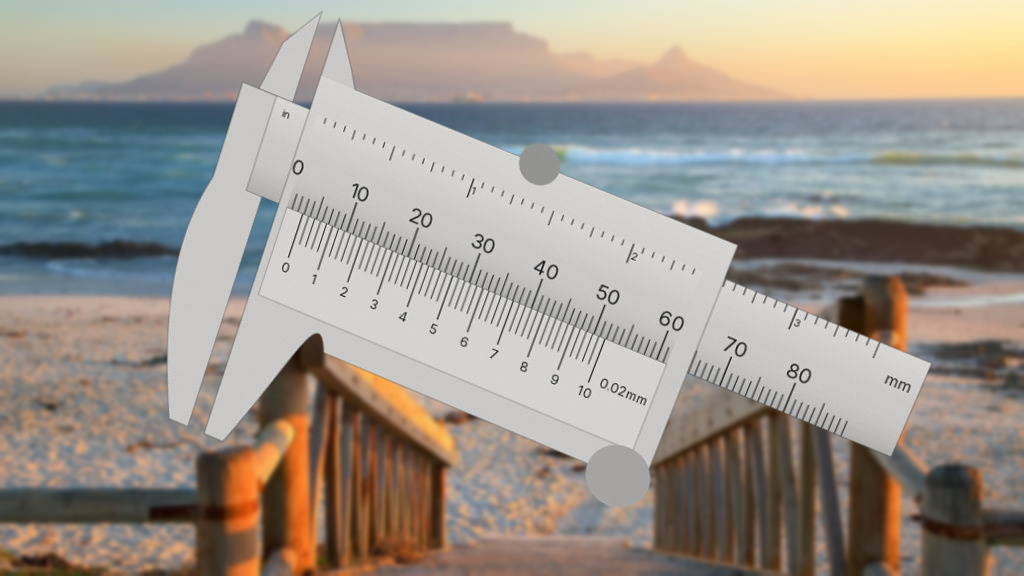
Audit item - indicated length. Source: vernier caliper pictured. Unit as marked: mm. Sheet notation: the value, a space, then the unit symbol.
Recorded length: 2.8 mm
